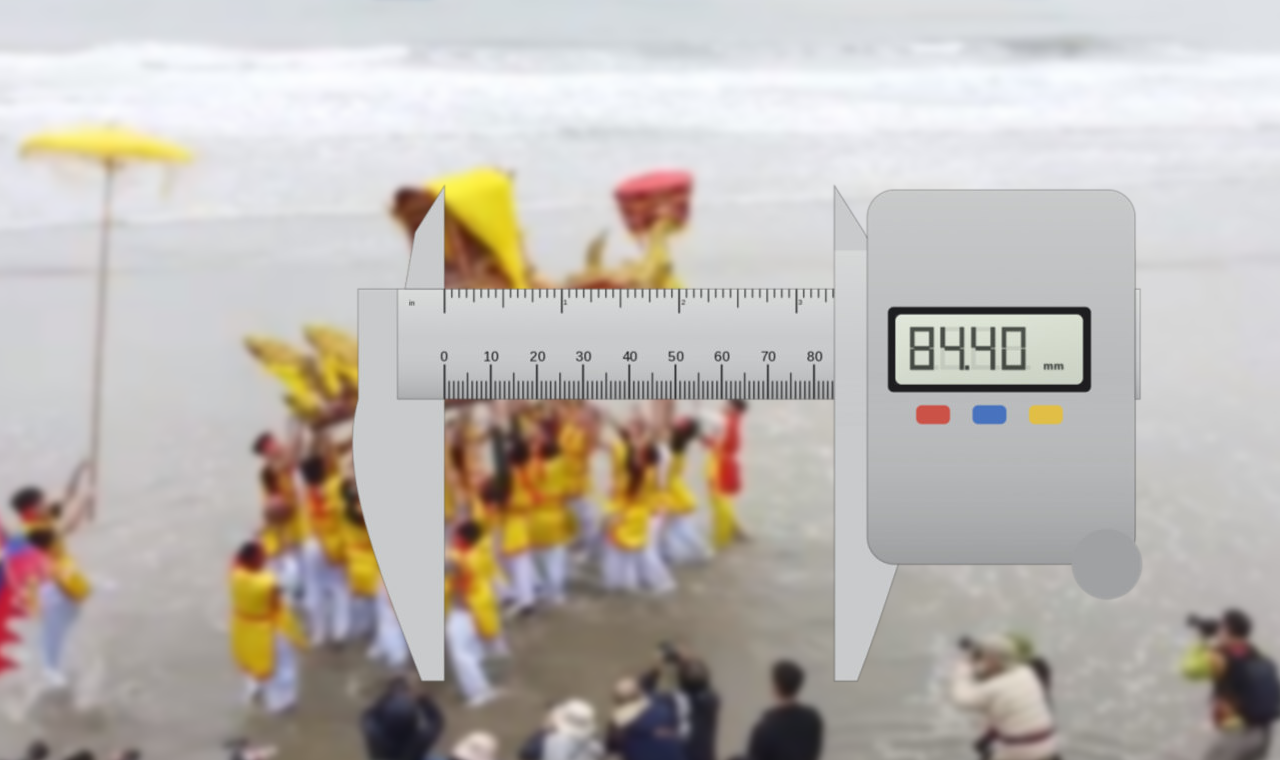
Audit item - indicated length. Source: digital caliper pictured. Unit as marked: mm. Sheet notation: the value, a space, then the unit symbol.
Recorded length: 84.40 mm
